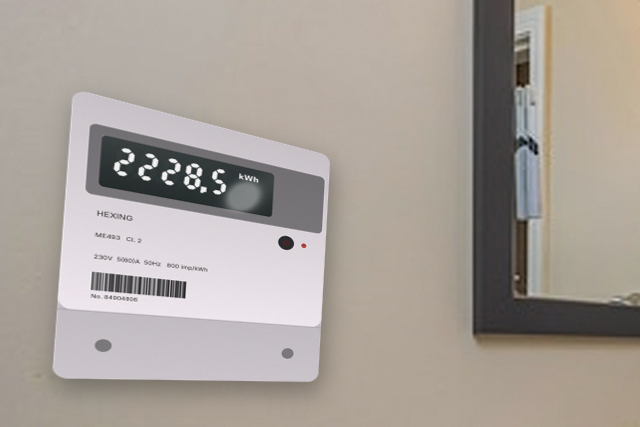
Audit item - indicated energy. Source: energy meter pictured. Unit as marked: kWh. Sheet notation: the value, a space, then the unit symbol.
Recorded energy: 2228.5 kWh
